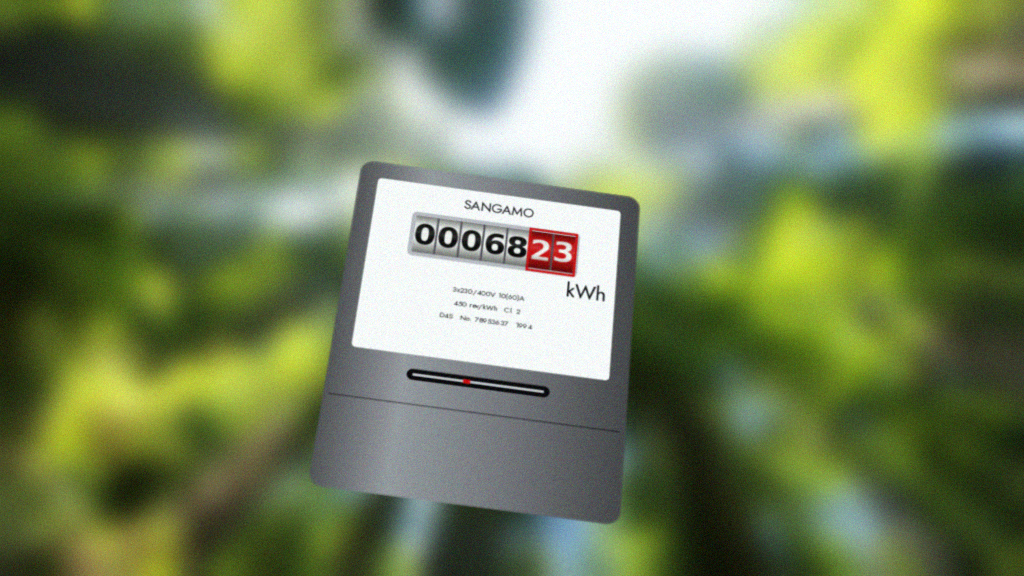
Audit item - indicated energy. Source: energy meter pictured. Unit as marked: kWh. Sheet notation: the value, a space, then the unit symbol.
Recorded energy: 68.23 kWh
